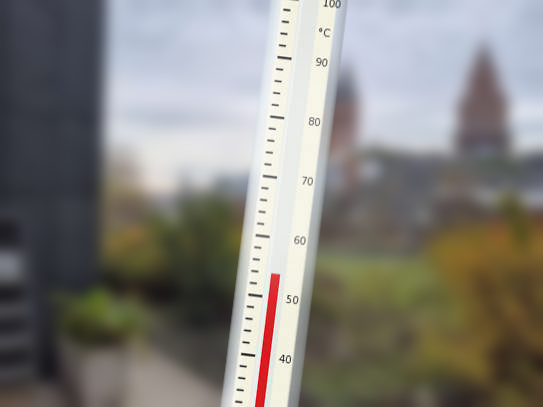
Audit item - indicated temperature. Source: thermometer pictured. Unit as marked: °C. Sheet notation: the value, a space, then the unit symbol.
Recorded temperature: 54 °C
